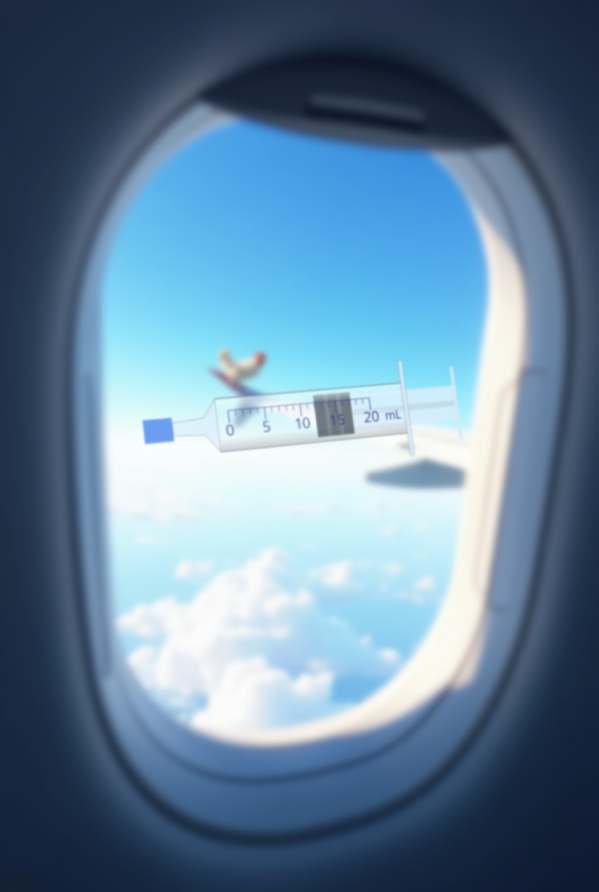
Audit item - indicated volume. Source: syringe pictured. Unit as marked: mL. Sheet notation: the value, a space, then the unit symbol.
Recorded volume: 12 mL
